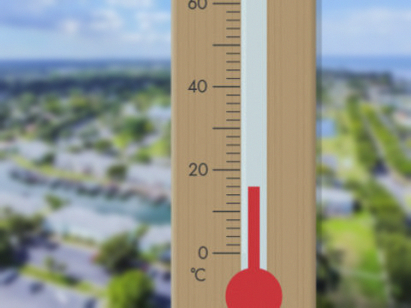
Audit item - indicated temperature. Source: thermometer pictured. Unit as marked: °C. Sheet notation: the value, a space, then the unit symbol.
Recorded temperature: 16 °C
